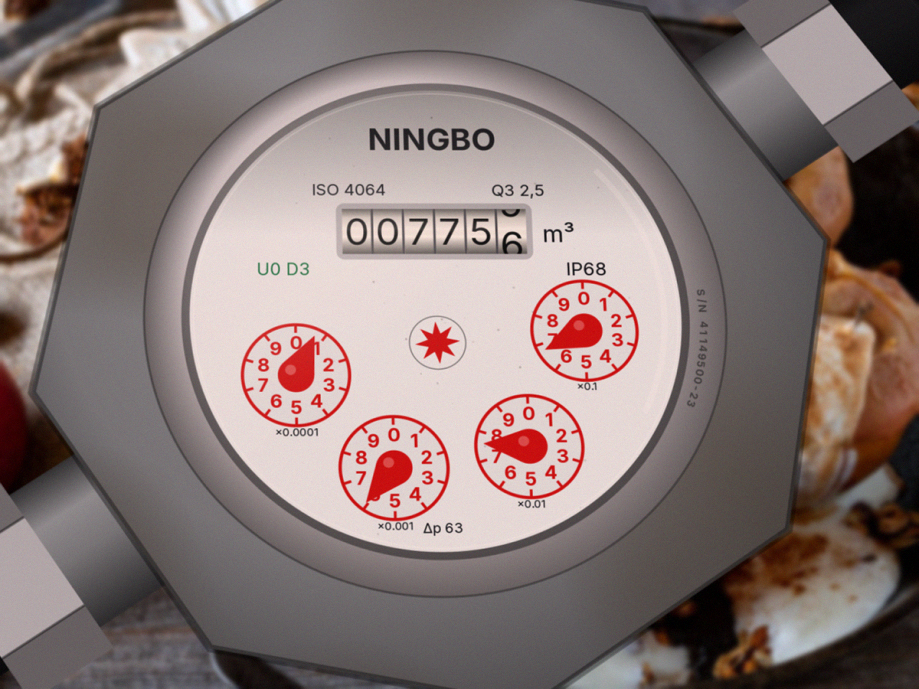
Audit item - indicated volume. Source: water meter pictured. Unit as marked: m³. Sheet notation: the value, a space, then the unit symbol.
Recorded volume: 7755.6760 m³
